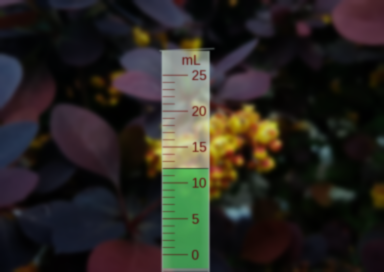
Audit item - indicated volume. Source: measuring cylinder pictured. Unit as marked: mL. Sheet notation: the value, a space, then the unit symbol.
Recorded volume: 12 mL
